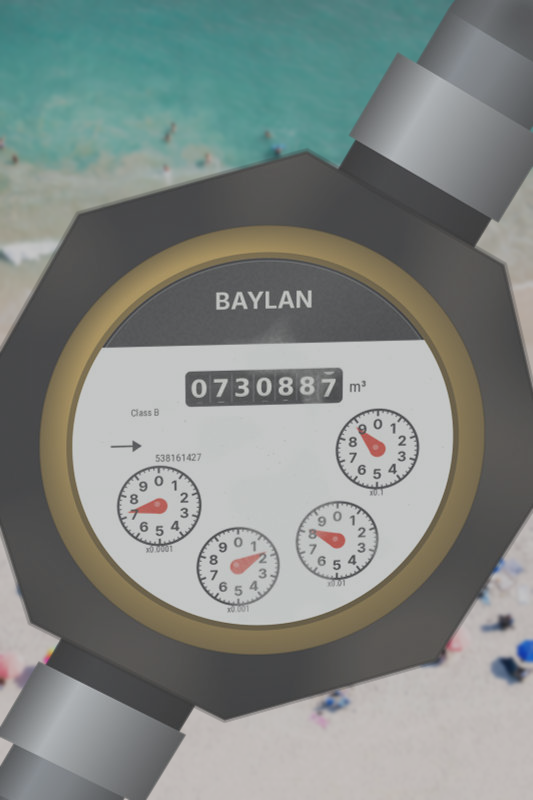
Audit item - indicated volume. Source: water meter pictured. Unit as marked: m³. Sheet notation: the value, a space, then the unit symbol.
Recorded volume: 730886.8817 m³
